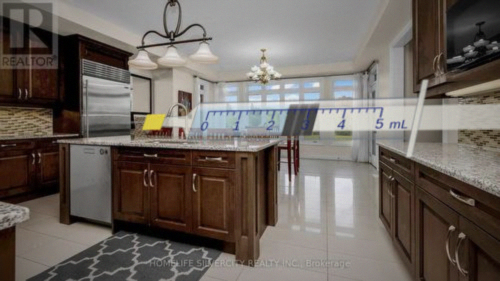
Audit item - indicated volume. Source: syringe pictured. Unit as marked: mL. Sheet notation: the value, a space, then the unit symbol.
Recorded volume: 2.4 mL
